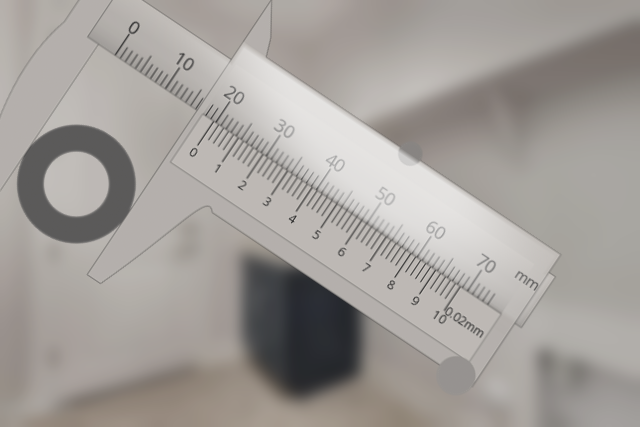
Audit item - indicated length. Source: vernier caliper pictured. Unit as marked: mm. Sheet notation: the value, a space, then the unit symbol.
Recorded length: 19.6 mm
